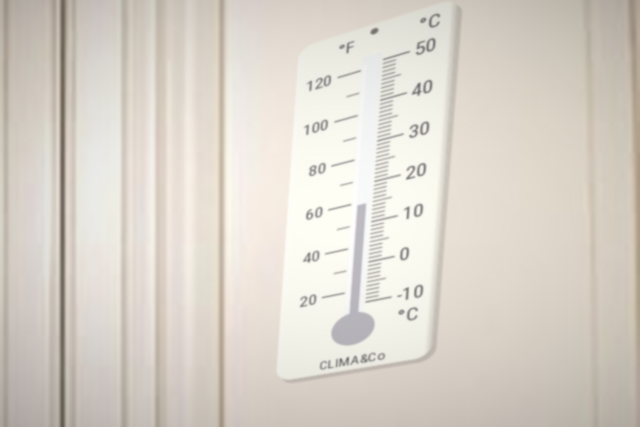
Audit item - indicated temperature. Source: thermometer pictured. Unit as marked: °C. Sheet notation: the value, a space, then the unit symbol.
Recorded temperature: 15 °C
